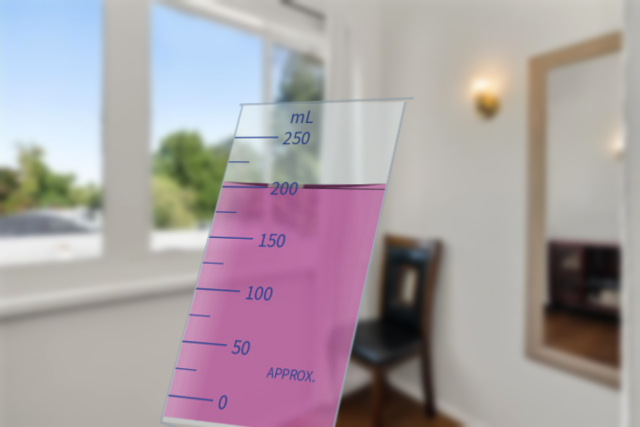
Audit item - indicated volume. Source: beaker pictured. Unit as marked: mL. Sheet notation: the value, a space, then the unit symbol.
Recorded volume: 200 mL
